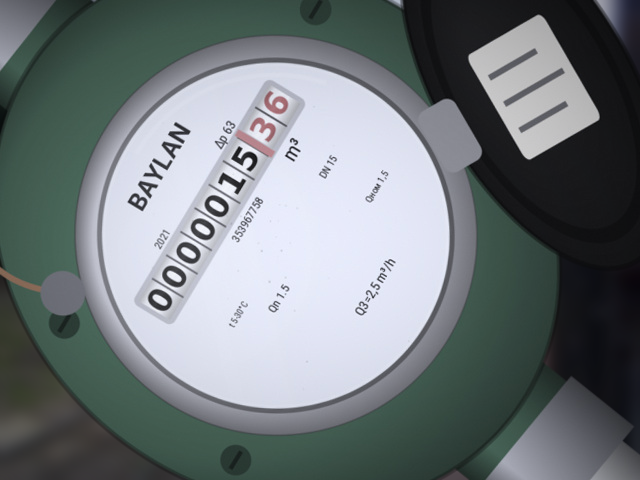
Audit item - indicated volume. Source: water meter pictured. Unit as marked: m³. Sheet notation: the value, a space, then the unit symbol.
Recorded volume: 15.36 m³
